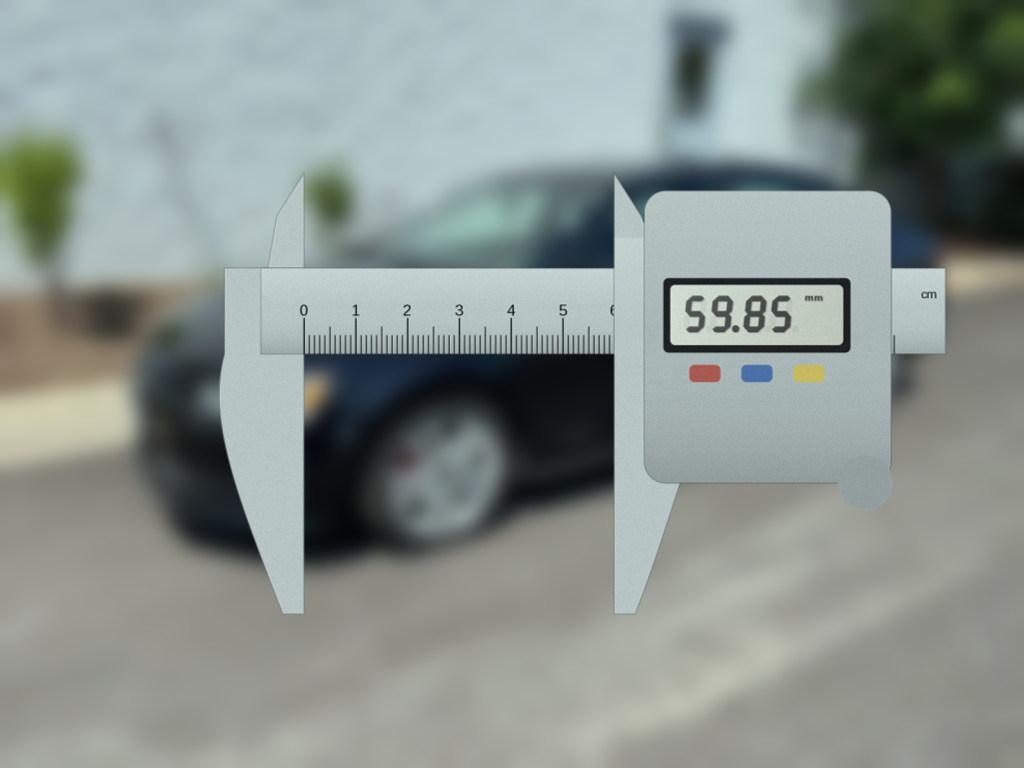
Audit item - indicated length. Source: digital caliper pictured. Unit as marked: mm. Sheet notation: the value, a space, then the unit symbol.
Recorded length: 59.85 mm
